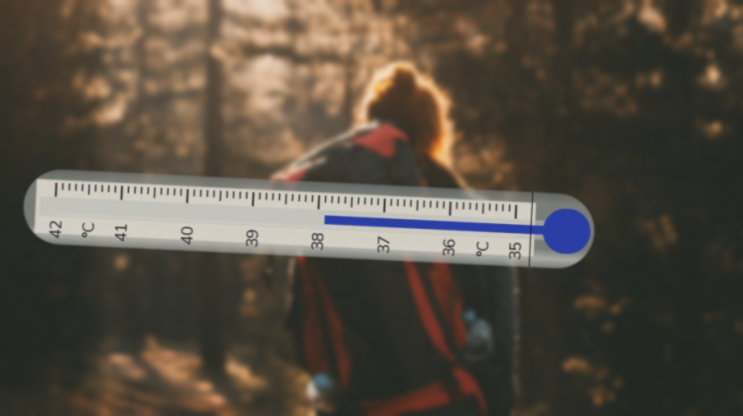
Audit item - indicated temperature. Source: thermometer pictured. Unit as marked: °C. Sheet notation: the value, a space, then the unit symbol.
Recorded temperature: 37.9 °C
